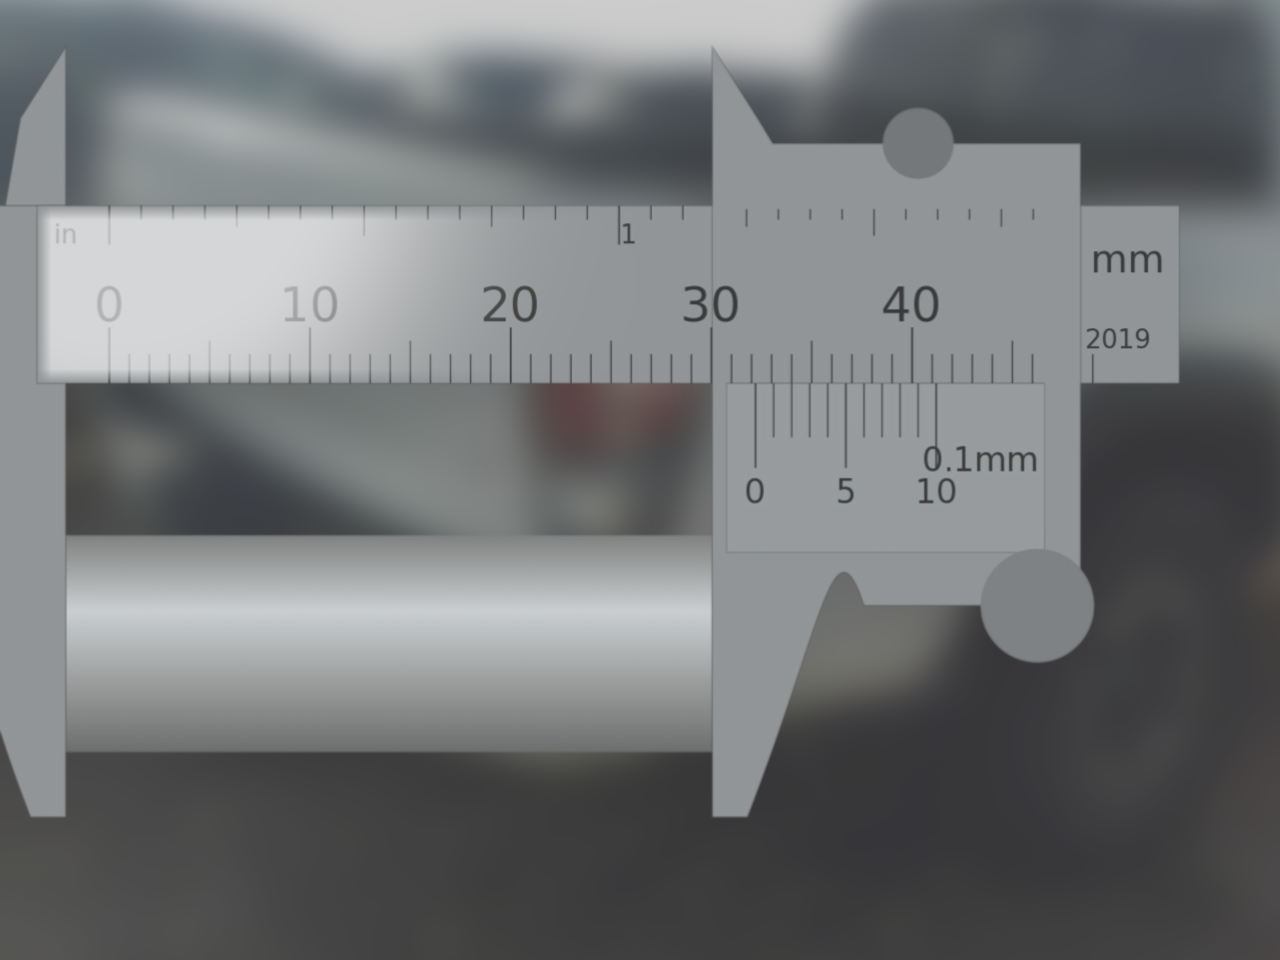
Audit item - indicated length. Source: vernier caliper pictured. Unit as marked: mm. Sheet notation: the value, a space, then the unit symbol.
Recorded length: 32.2 mm
